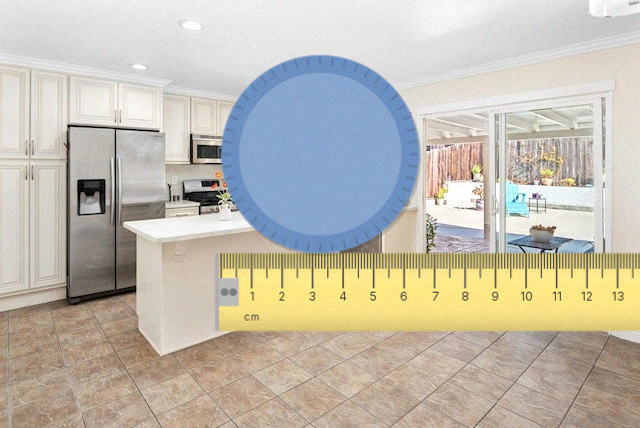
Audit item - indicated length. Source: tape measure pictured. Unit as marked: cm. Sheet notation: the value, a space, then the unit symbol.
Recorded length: 6.5 cm
